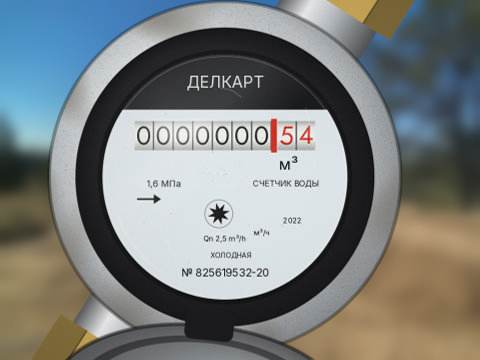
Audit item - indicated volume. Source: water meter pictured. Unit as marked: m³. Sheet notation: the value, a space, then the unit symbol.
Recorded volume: 0.54 m³
